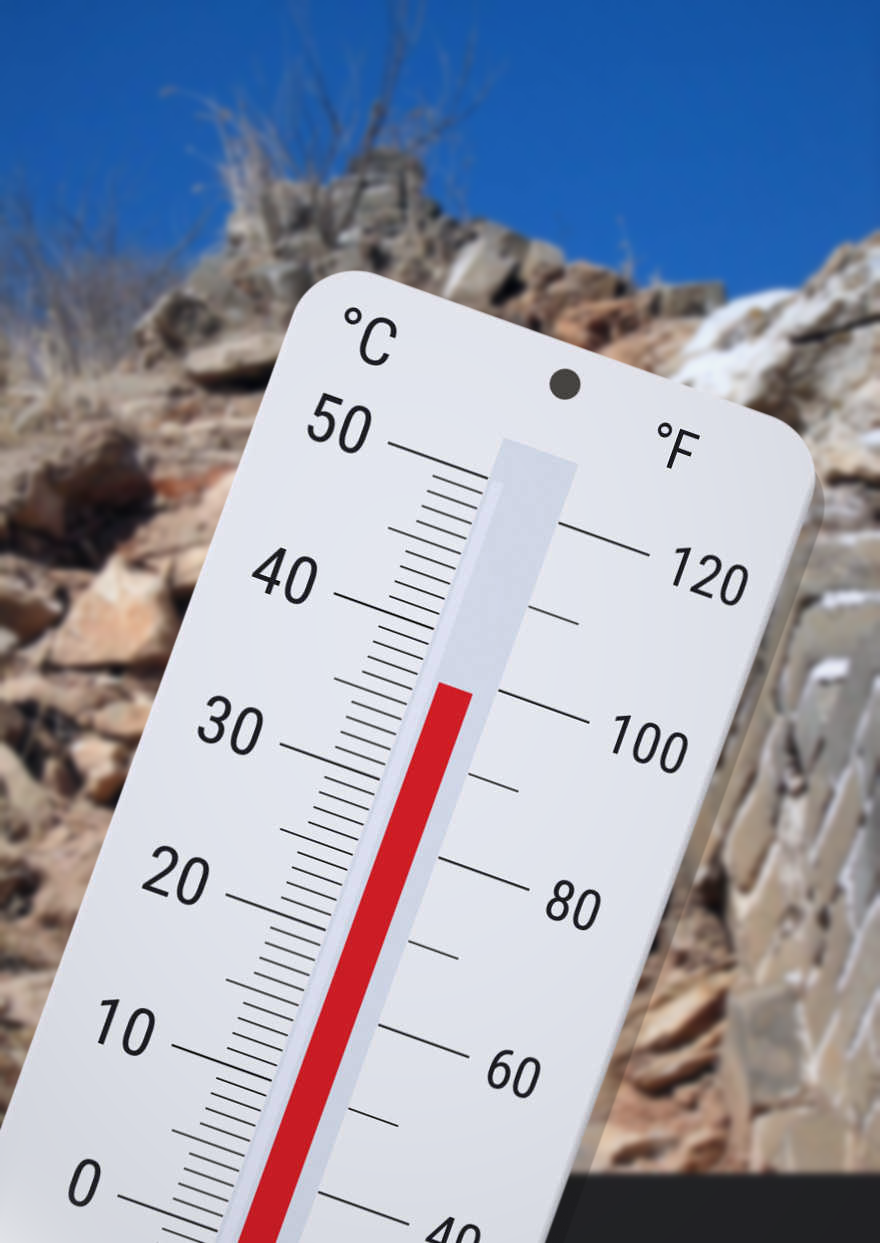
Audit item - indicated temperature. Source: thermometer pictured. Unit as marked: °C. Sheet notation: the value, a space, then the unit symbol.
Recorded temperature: 37 °C
